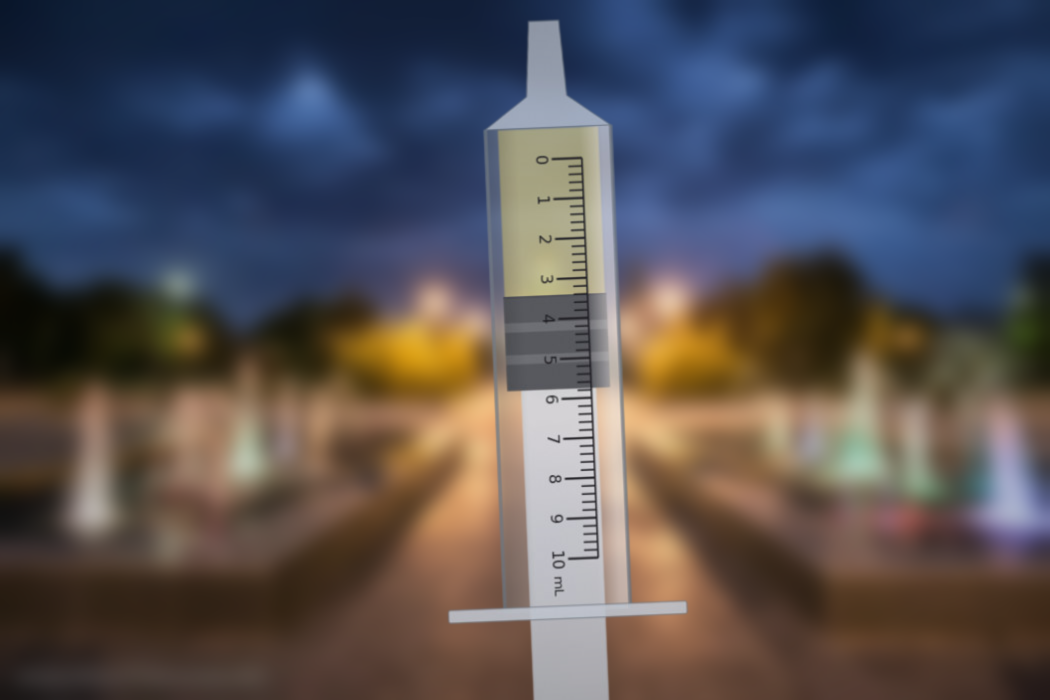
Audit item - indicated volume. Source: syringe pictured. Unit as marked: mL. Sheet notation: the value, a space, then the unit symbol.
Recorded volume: 3.4 mL
